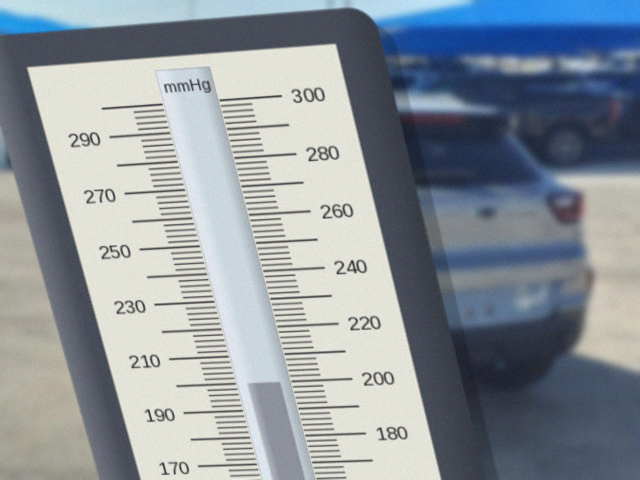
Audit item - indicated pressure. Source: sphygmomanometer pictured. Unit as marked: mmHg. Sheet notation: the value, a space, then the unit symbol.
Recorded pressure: 200 mmHg
